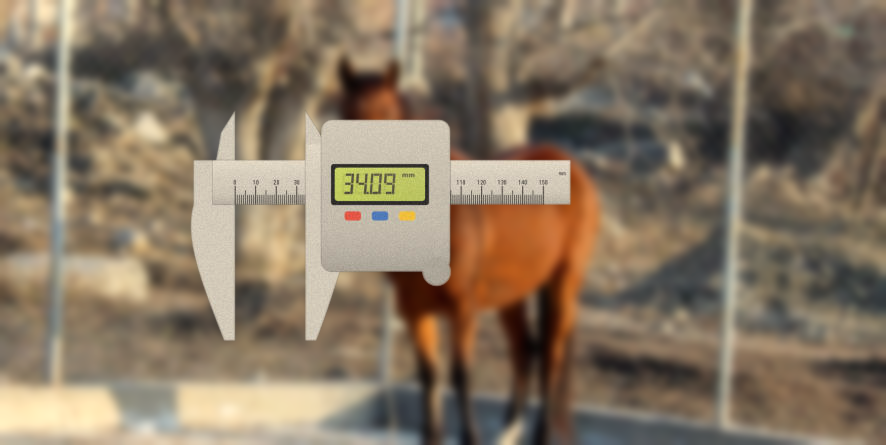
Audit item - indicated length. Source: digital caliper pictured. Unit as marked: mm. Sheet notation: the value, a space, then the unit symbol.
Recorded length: 34.09 mm
